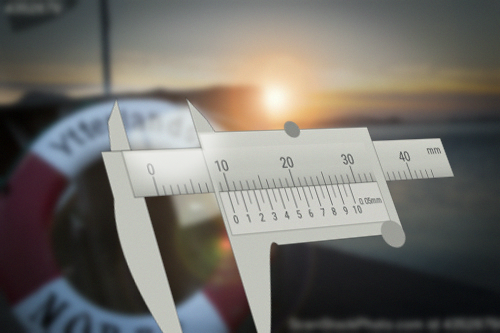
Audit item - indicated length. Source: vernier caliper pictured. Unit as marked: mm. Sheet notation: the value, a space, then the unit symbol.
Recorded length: 9.8 mm
